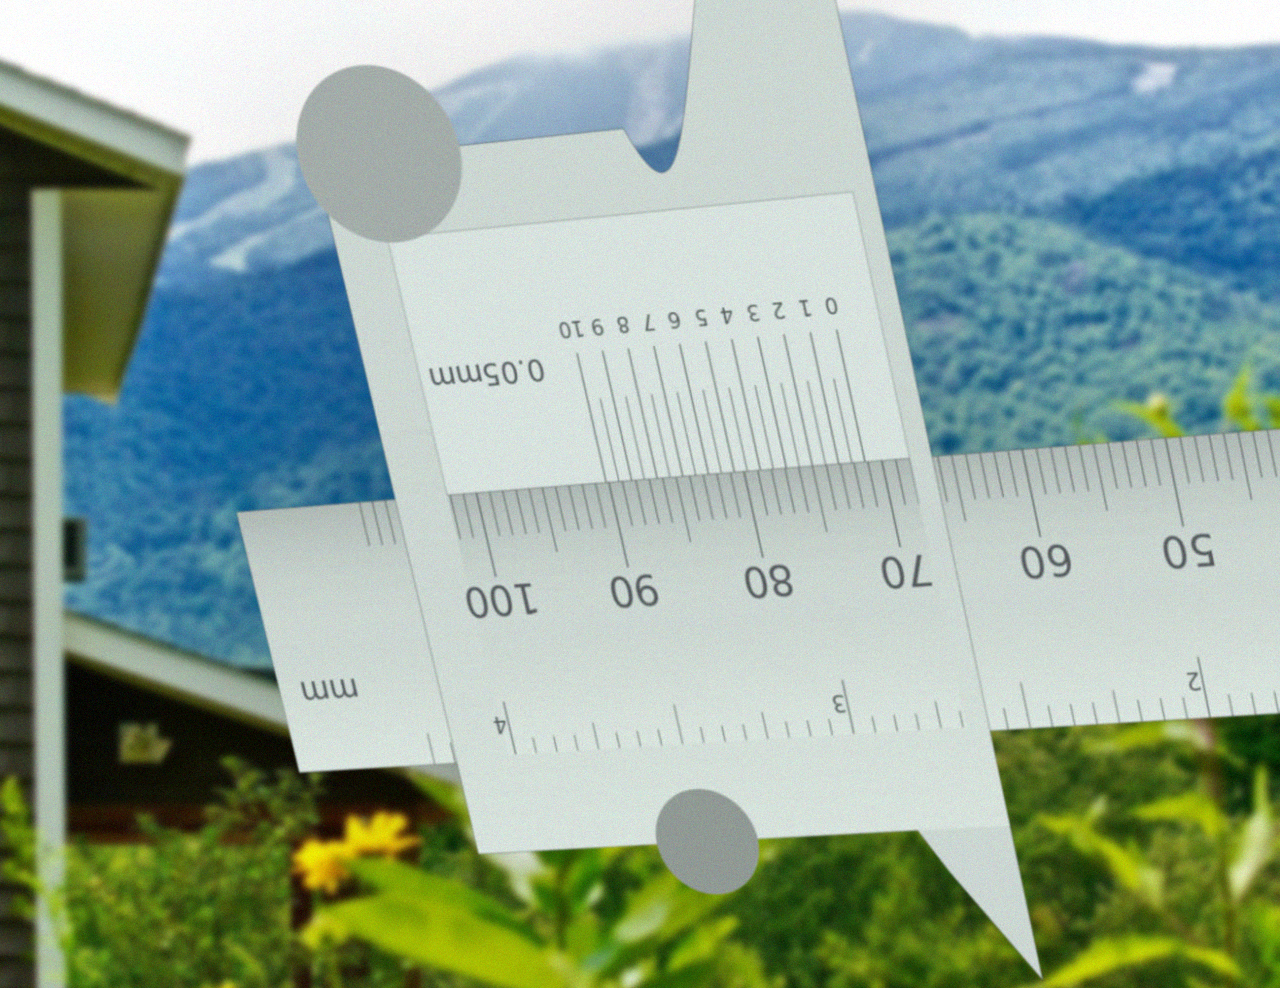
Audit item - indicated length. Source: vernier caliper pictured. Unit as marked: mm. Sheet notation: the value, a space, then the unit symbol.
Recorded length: 71.2 mm
